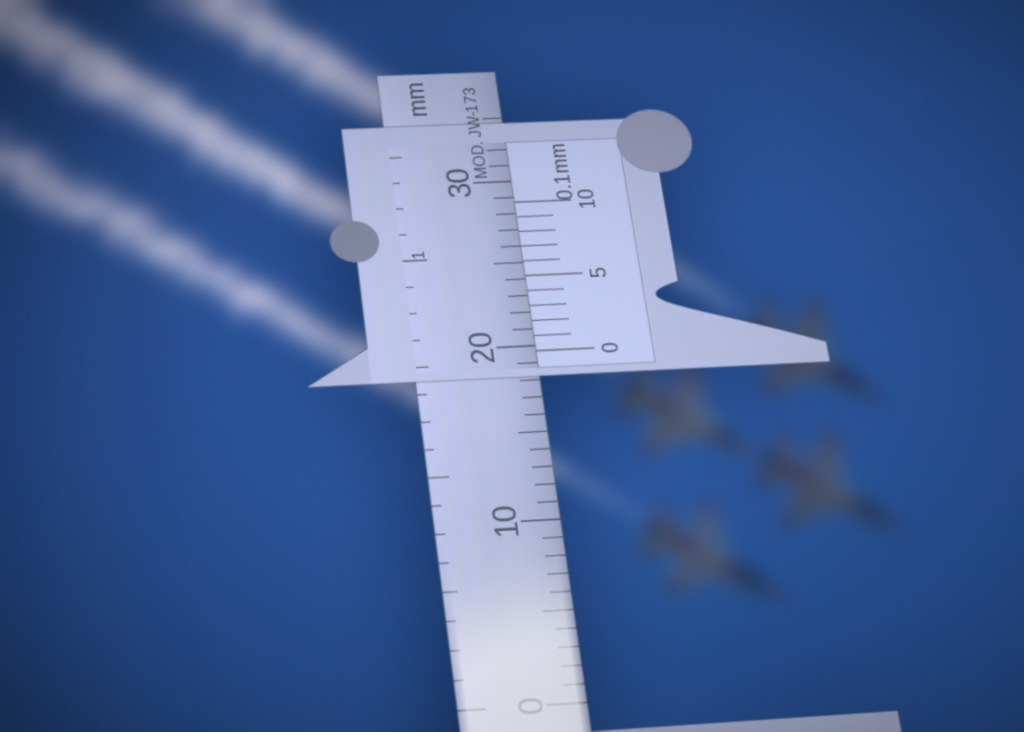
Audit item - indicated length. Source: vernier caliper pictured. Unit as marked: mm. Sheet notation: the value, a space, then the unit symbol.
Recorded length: 19.7 mm
